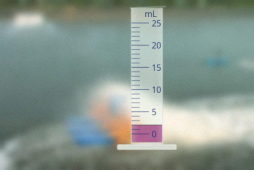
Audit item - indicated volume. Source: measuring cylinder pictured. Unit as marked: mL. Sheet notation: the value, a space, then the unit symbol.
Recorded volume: 2 mL
